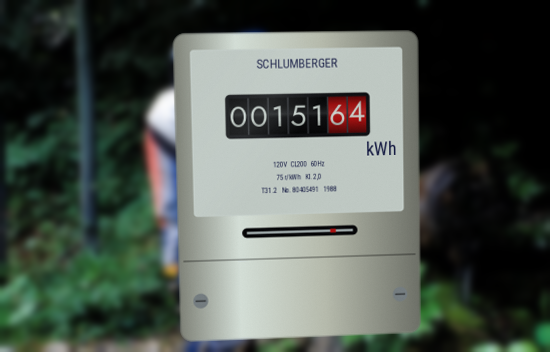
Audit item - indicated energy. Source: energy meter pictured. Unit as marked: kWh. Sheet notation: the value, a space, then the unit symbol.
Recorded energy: 151.64 kWh
